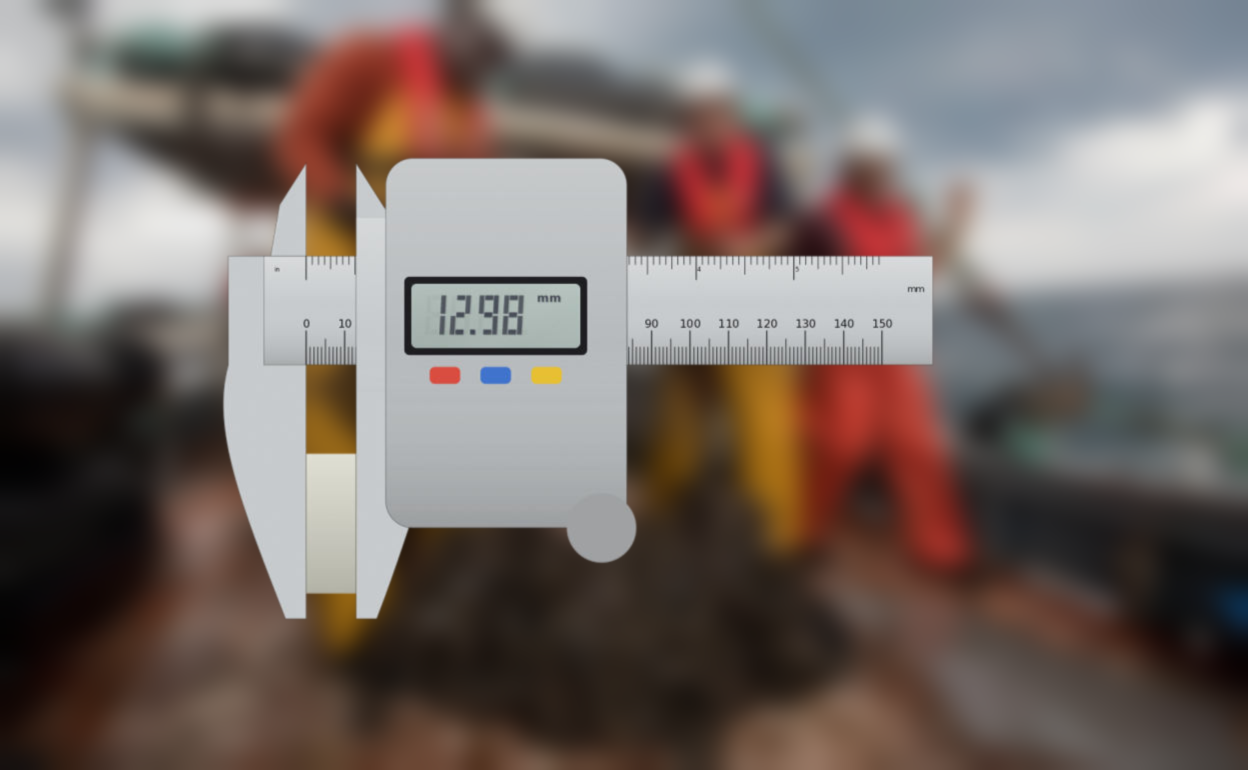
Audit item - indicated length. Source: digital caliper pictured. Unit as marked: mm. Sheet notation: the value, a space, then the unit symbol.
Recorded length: 12.98 mm
